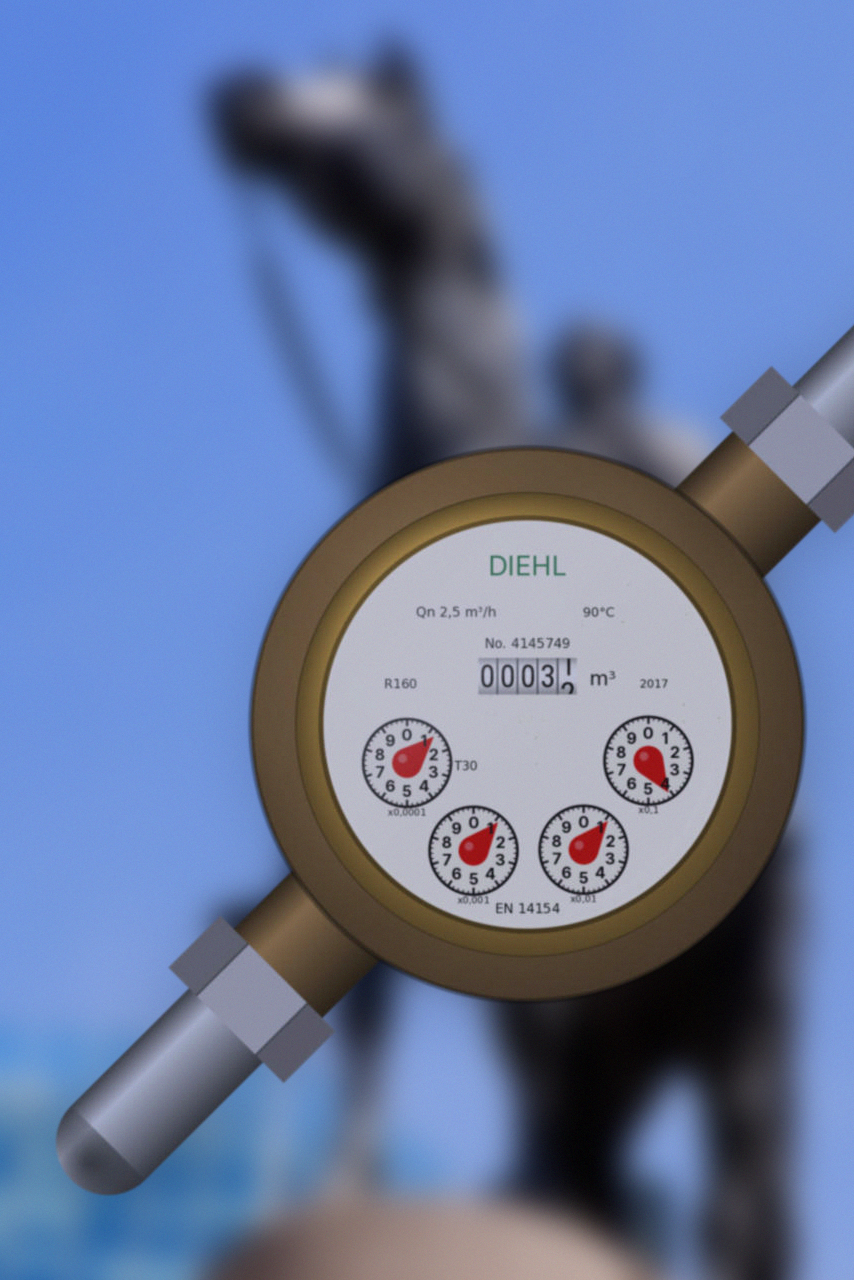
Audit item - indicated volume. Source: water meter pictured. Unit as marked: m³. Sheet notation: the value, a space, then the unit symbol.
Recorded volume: 31.4111 m³
